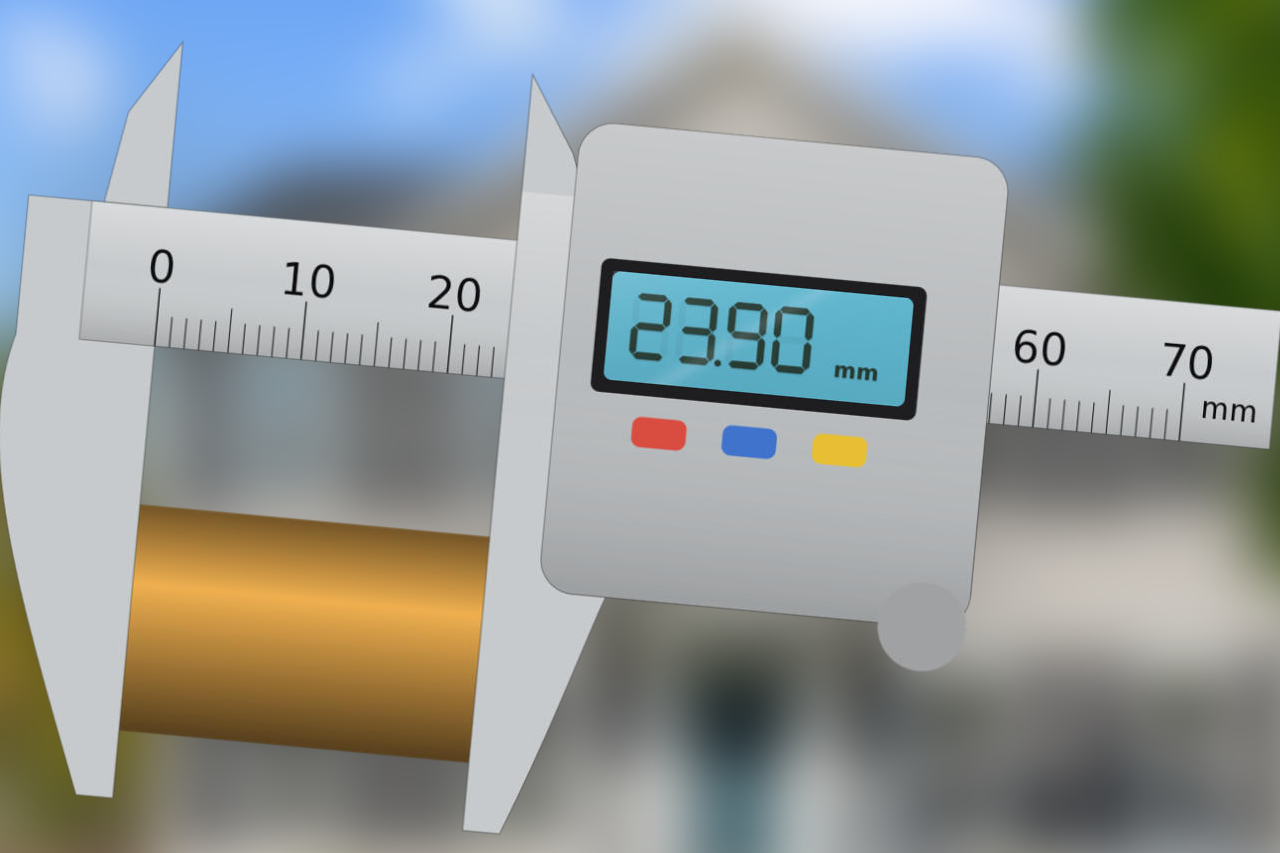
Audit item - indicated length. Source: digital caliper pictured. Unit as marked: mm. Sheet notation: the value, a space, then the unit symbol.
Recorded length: 23.90 mm
